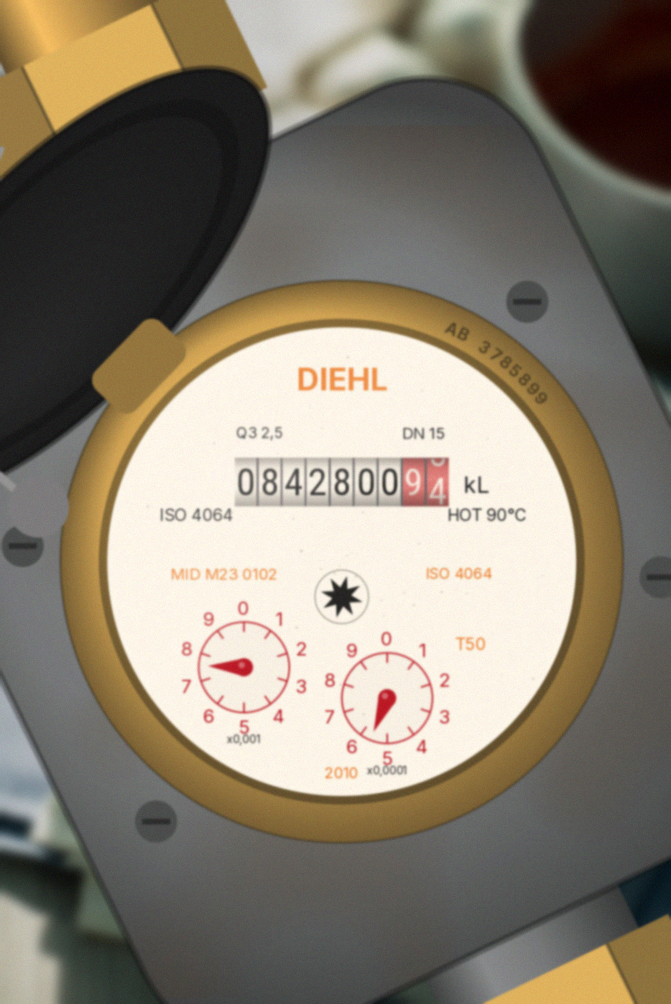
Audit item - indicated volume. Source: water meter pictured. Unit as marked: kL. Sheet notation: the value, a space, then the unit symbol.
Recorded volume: 842800.9375 kL
